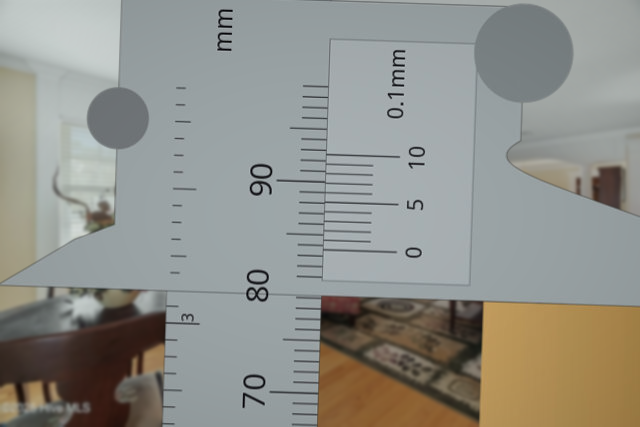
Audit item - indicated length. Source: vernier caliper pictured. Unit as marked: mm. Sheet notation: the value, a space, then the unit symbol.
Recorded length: 83.6 mm
